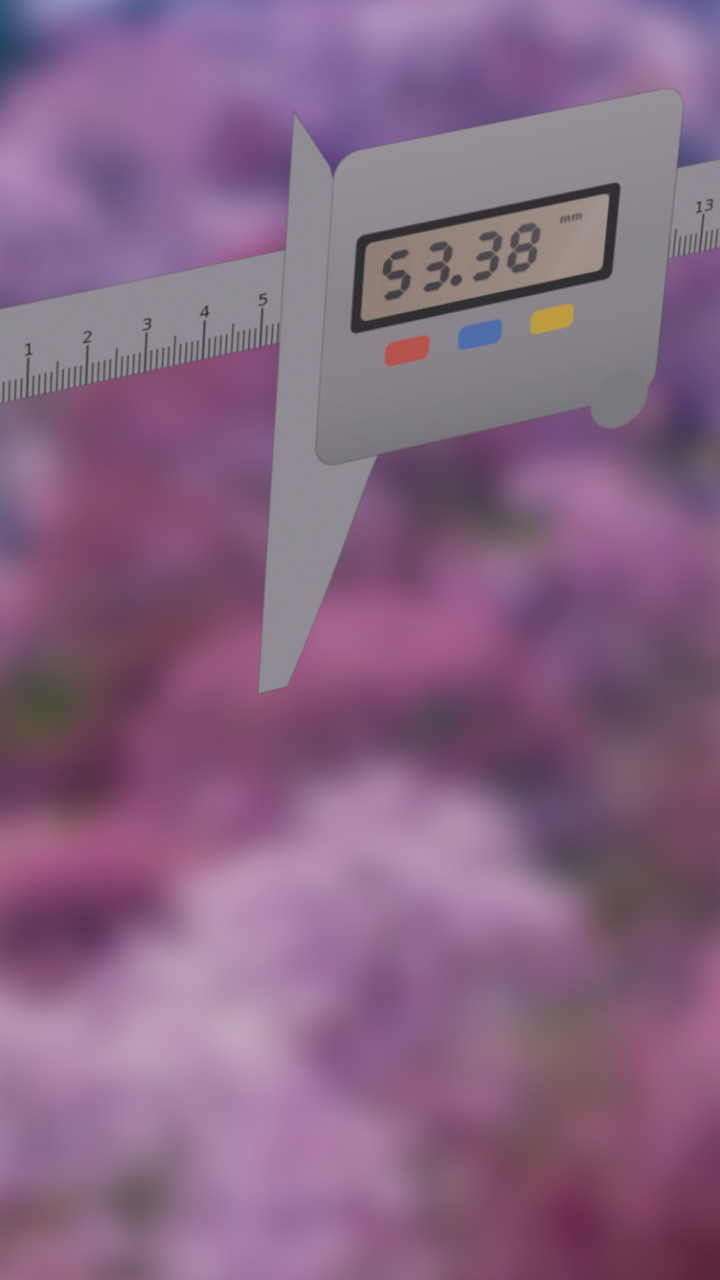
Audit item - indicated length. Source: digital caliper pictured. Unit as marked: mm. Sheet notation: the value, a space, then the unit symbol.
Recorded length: 53.38 mm
